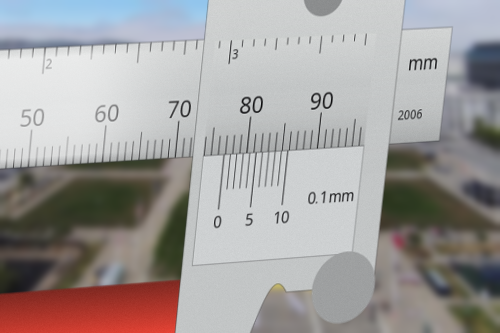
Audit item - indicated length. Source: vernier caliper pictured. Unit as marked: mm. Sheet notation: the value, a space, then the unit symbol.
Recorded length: 76.8 mm
